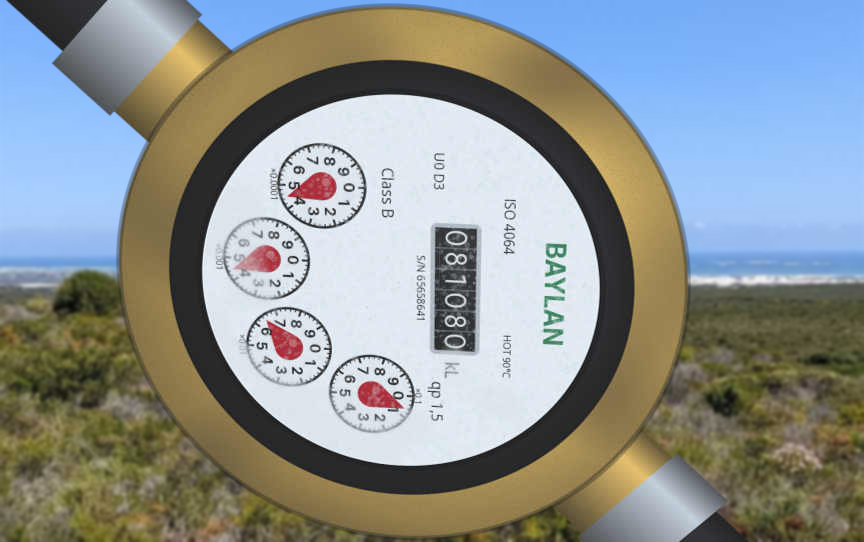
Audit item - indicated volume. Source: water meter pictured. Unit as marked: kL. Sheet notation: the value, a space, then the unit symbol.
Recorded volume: 81080.0644 kL
